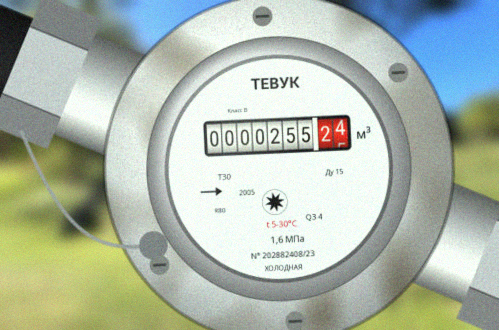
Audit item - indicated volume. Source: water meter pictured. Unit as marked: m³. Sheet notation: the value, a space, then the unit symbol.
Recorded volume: 255.24 m³
